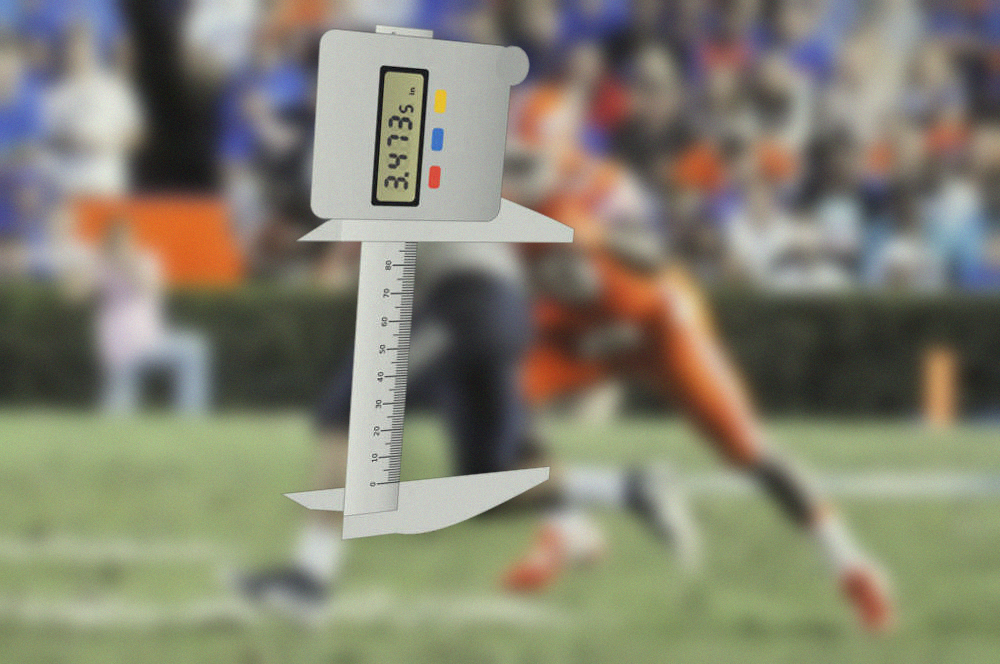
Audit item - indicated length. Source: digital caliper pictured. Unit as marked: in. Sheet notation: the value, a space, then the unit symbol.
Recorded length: 3.4735 in
